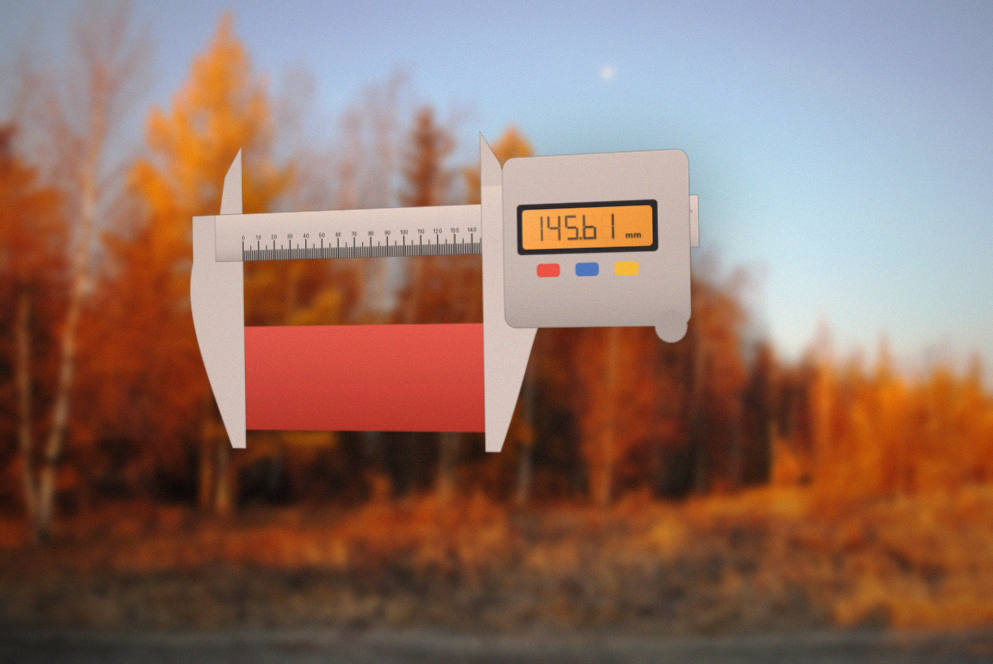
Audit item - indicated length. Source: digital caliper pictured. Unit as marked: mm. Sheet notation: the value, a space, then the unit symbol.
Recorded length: 145.61 mm
